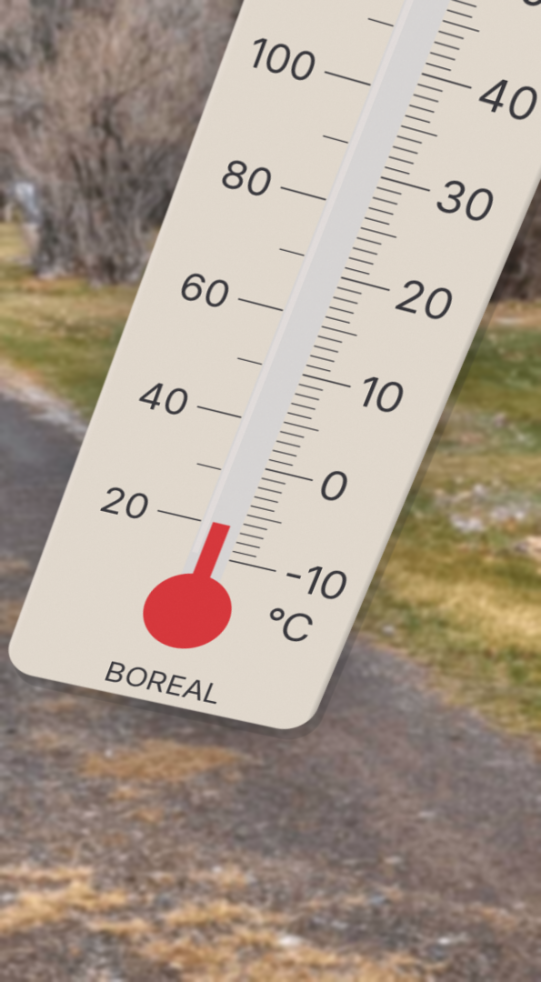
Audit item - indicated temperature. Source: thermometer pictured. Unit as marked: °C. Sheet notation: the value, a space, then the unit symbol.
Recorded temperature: -6.5 °C
